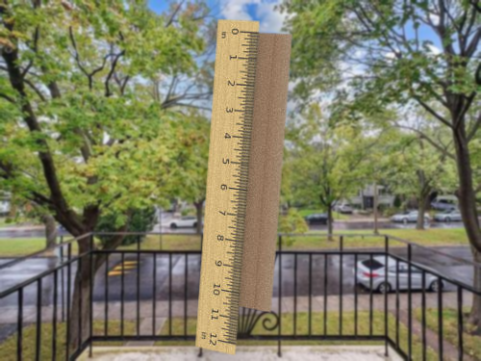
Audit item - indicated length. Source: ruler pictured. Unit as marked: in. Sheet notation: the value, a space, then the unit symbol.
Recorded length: 10.5 in
